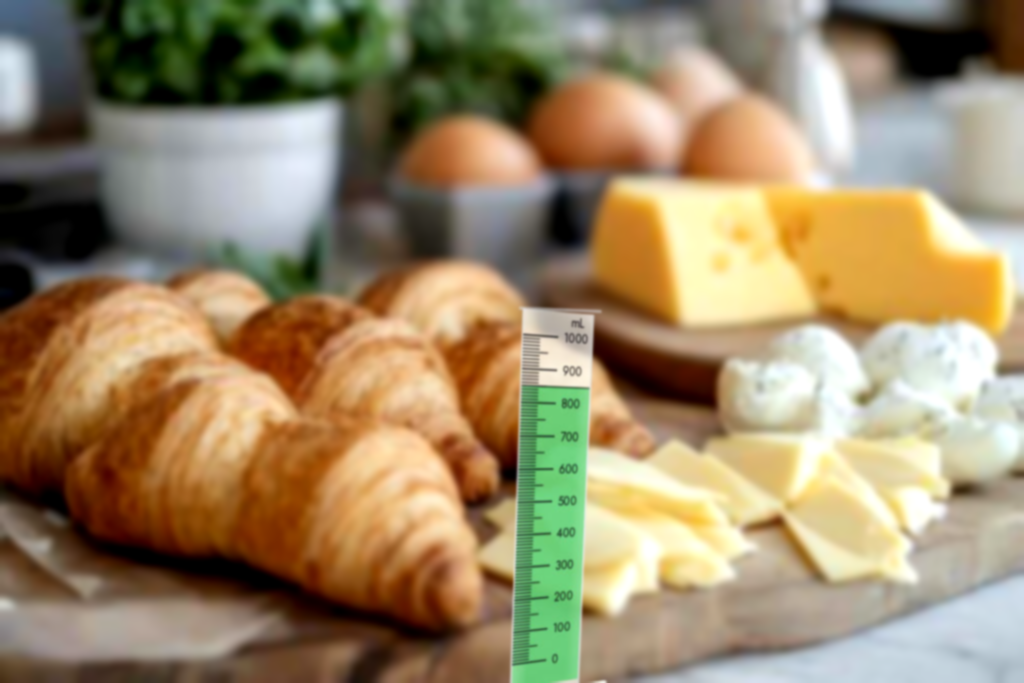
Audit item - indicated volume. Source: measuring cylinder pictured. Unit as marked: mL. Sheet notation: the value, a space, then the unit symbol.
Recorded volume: 850 mL
